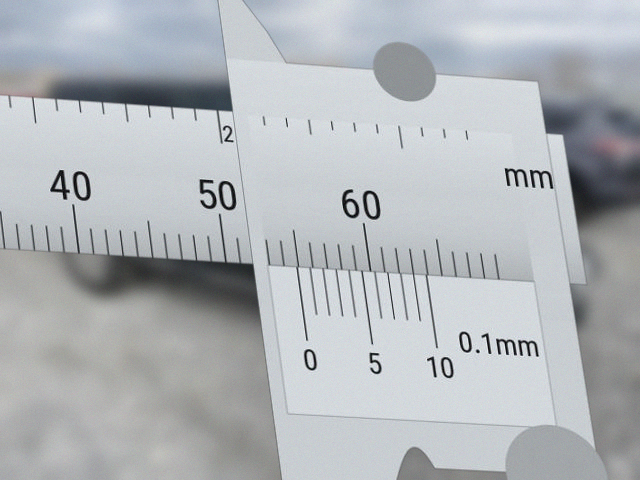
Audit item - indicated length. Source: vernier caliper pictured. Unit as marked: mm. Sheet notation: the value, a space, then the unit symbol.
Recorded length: 54.9 mm
